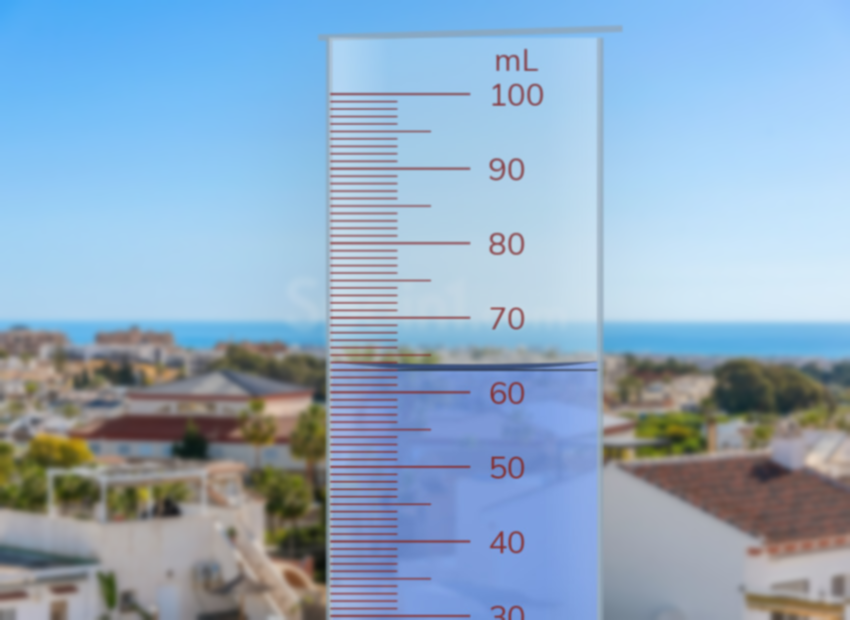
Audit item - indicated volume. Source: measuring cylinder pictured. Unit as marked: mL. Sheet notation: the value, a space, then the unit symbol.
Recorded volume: 63 mL
